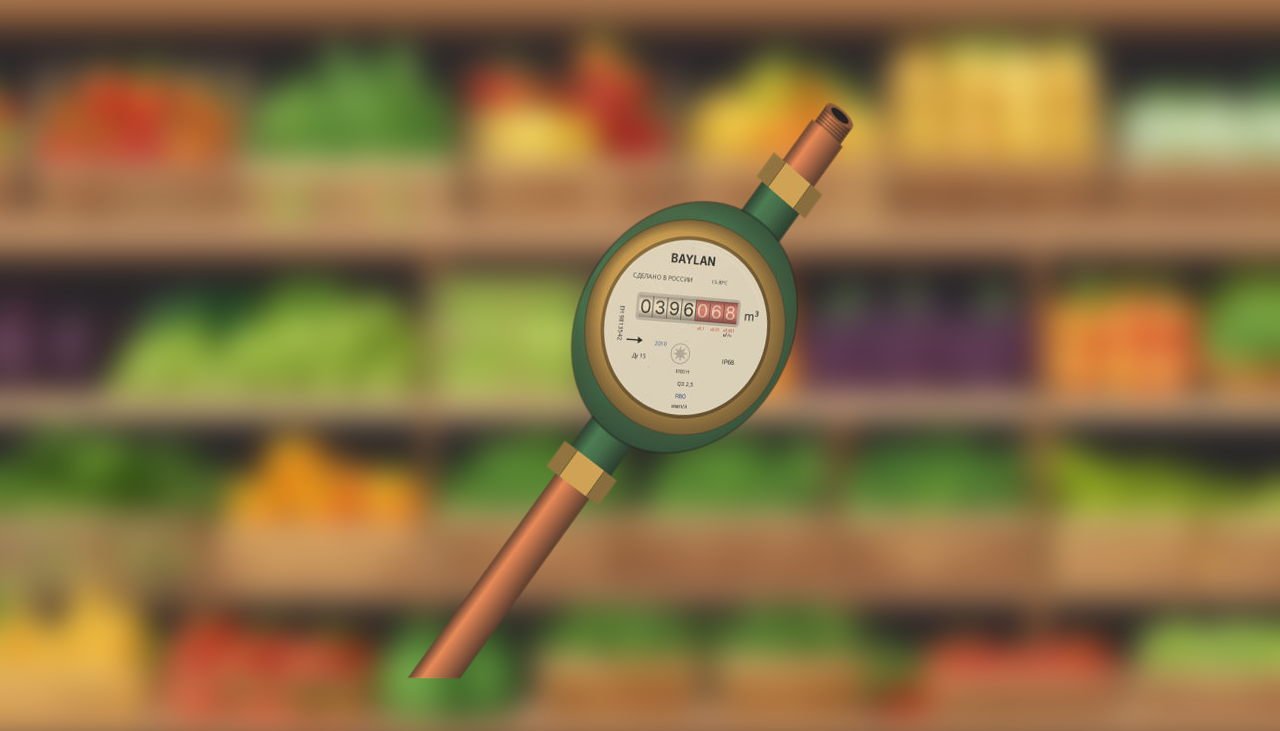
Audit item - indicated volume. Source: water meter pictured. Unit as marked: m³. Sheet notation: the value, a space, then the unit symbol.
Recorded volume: 396.068 m³
